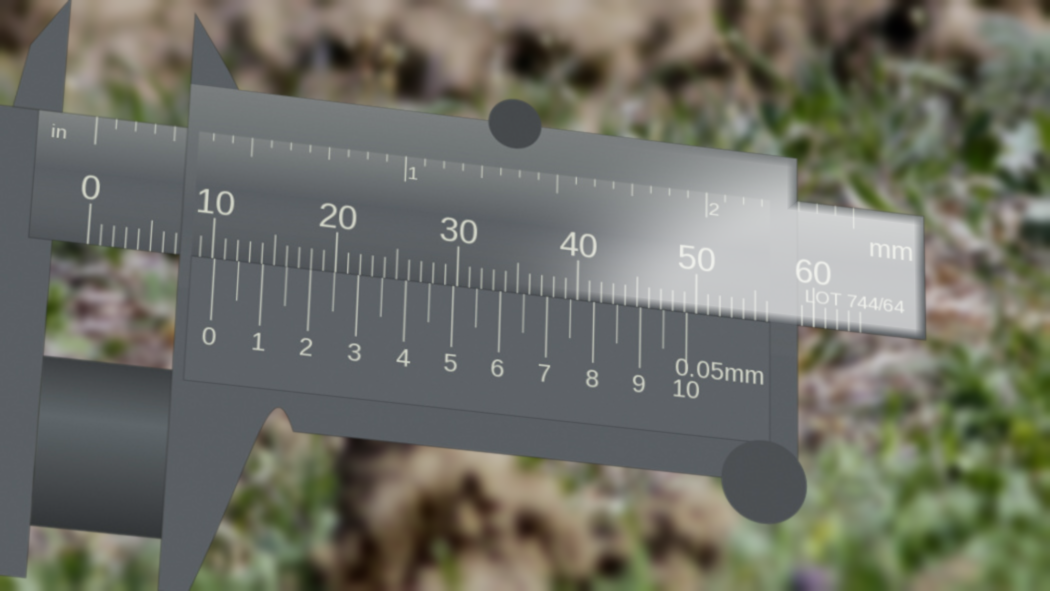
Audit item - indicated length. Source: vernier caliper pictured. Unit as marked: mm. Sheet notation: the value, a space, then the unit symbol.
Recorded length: 10.2 mm
